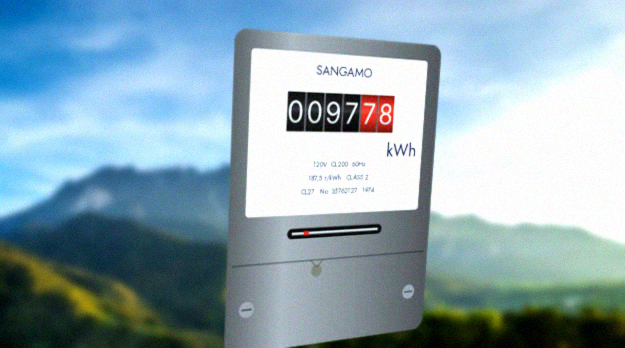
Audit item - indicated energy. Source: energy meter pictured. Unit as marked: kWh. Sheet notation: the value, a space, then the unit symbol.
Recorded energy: 97.78 kWh
